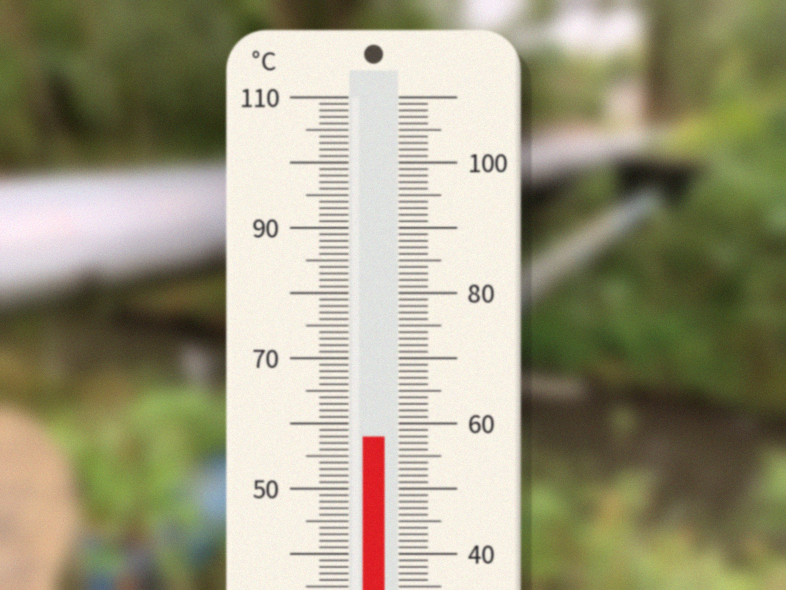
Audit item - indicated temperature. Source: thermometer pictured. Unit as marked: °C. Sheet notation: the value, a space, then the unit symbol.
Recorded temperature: 58 °C
